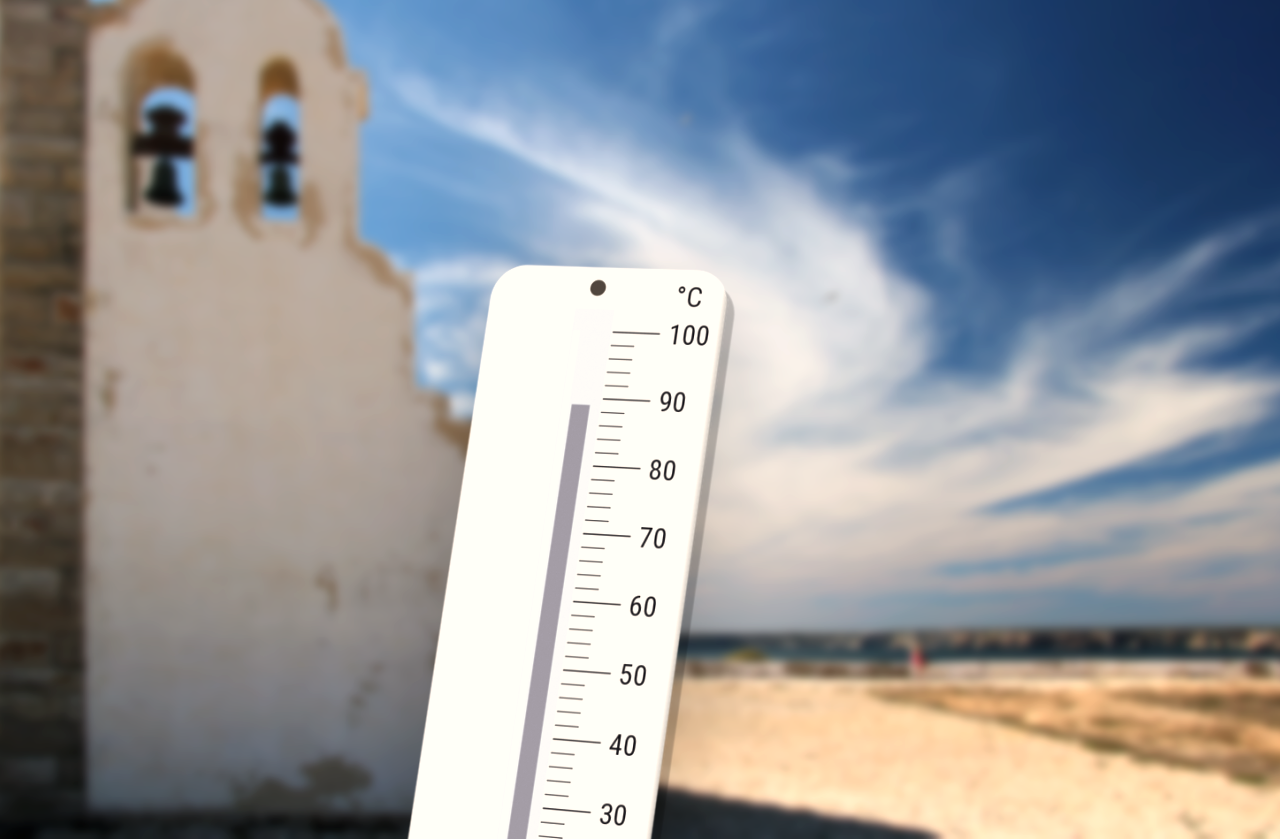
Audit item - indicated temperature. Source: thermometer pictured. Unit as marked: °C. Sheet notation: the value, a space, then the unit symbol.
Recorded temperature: 89 °C
